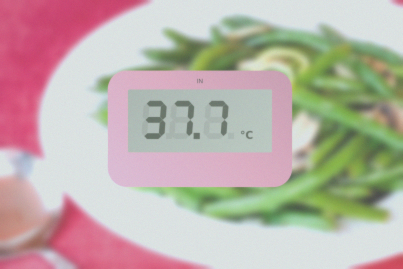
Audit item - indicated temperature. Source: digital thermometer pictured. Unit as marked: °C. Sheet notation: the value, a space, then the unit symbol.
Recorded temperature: 37.7 °C
